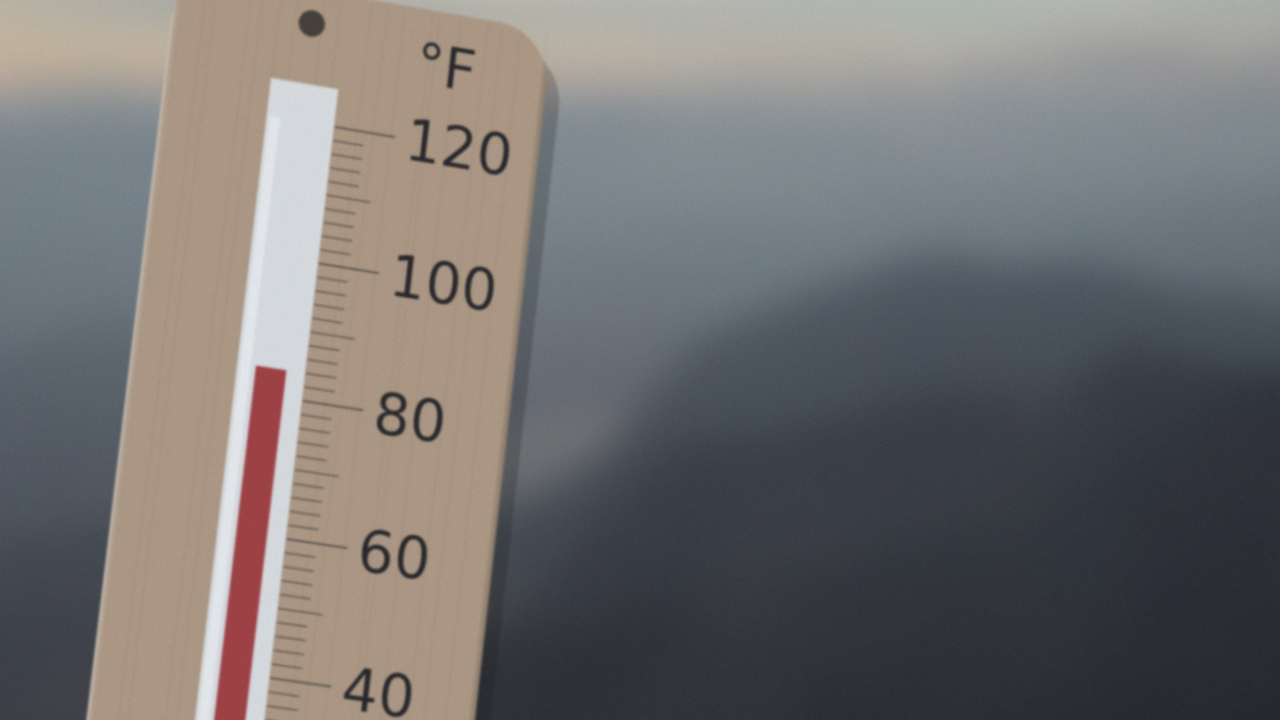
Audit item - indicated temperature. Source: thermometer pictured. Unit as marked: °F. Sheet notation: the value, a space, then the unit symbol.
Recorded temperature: 84 °F
